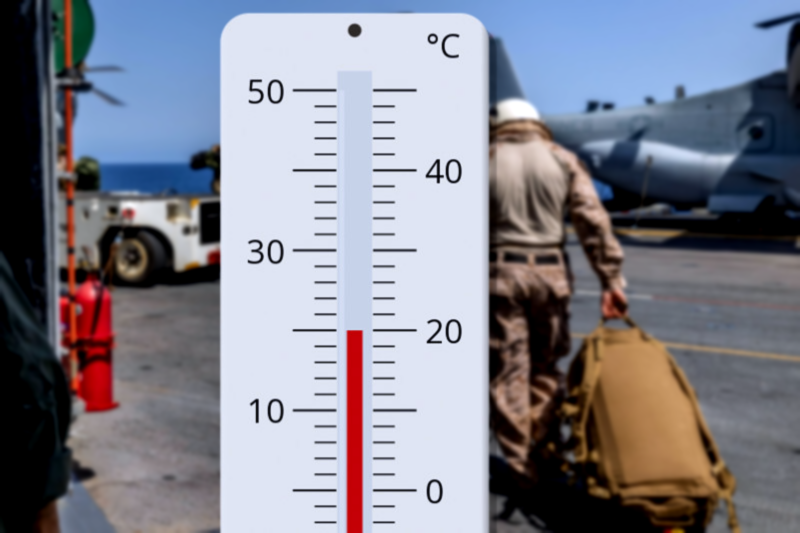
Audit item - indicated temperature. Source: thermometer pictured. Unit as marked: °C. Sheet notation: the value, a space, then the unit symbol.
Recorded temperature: 20 °C
